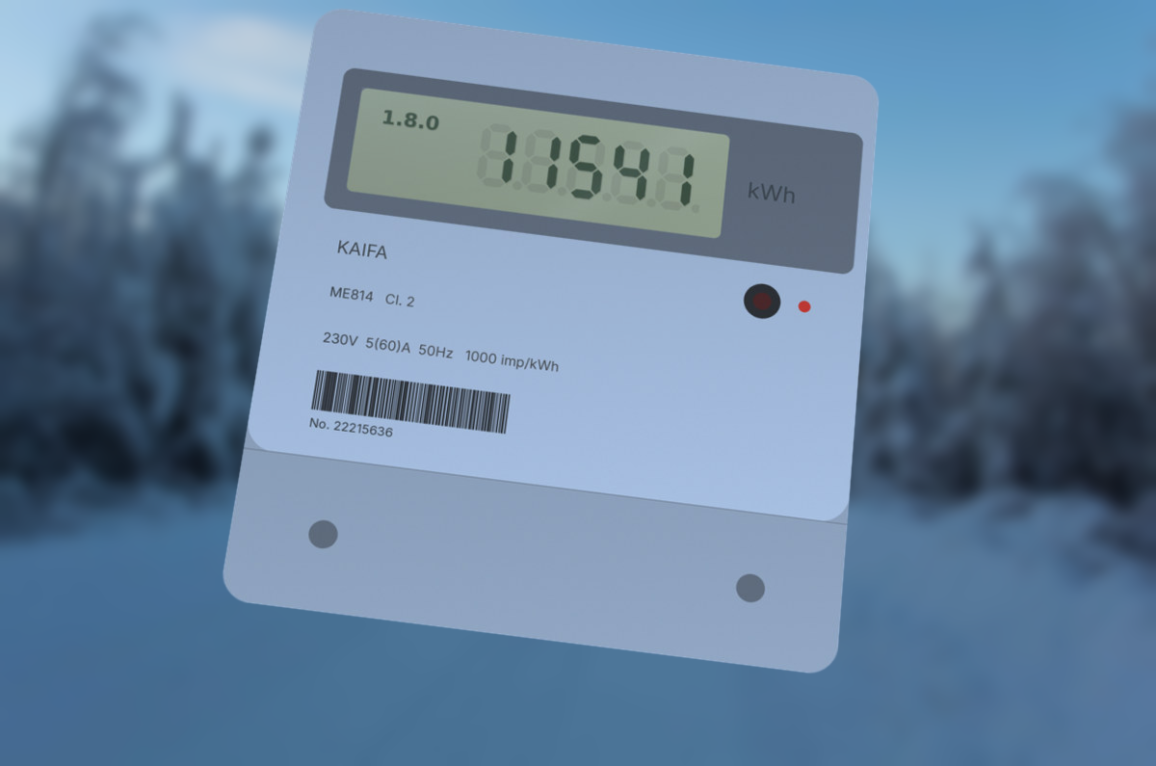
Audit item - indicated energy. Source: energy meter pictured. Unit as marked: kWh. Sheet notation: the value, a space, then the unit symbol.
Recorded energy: 11541 kWh
